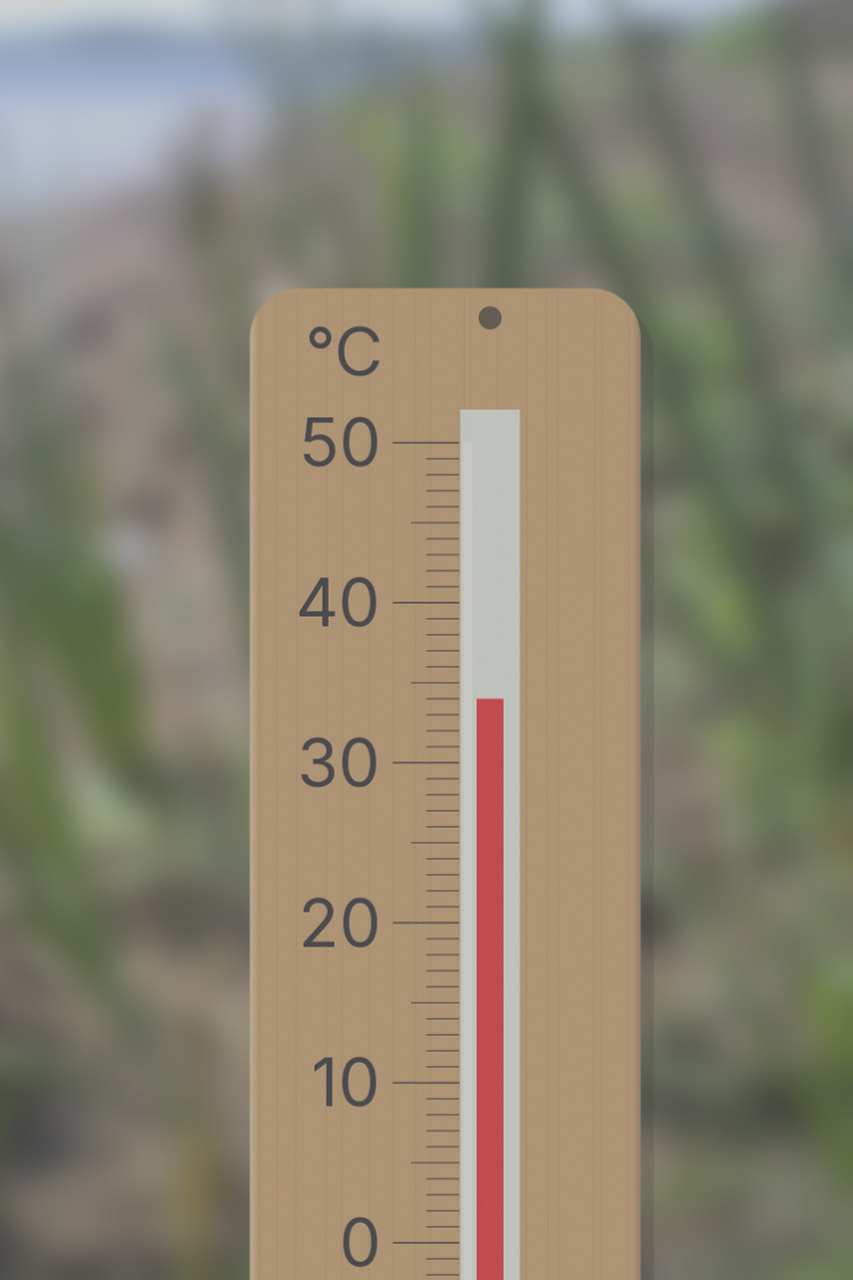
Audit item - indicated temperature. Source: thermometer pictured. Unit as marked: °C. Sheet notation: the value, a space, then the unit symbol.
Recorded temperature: 34 °C
